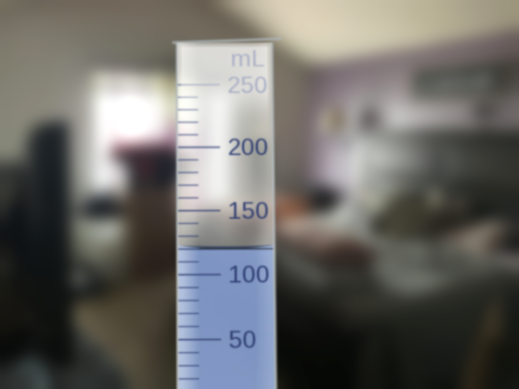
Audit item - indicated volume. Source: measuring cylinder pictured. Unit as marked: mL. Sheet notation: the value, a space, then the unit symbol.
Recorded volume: 120 mL
